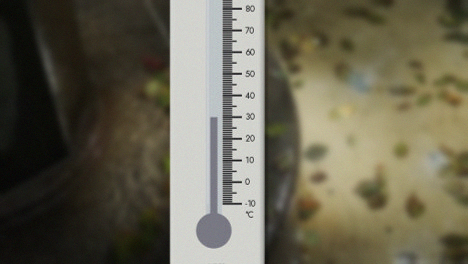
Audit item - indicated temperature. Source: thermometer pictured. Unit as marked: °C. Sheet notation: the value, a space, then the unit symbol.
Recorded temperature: 30 °C
